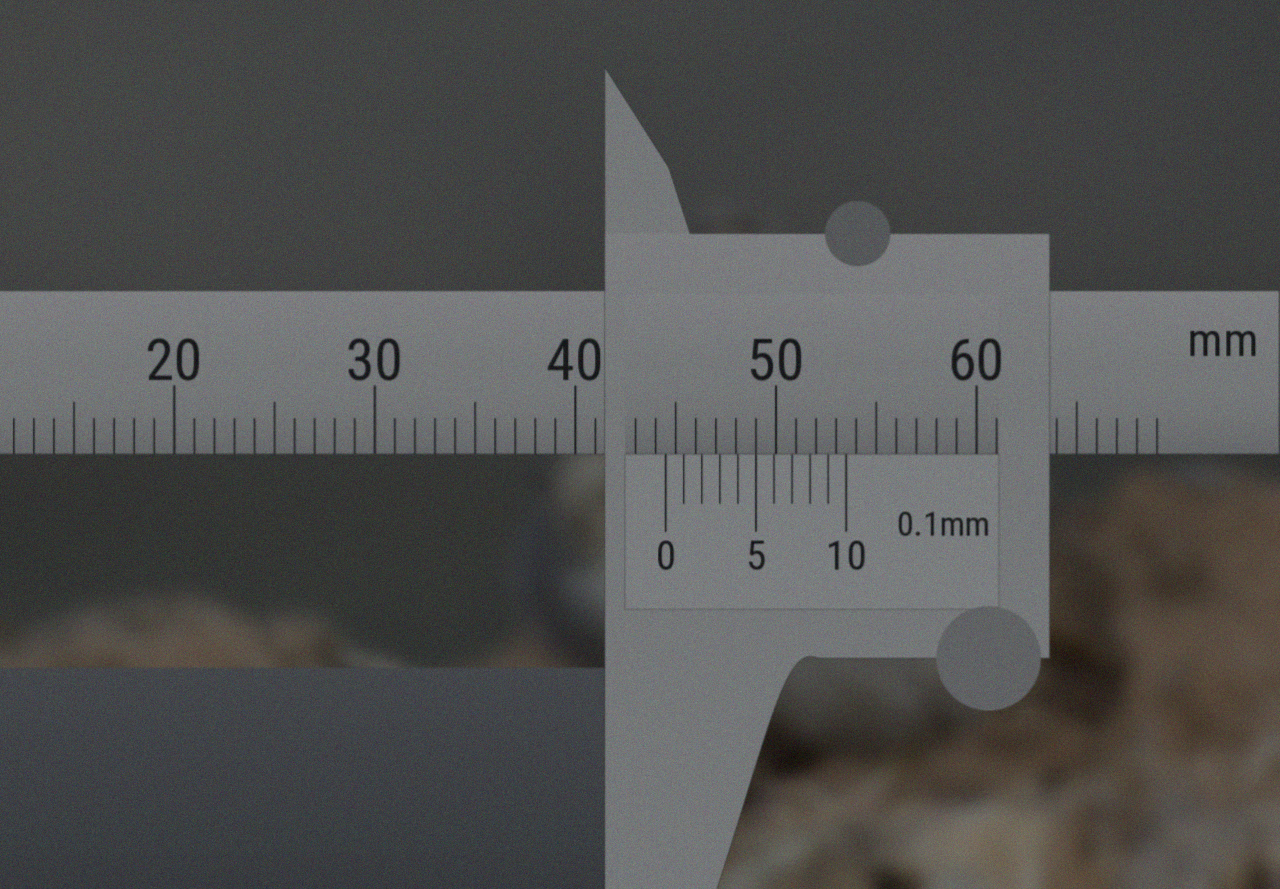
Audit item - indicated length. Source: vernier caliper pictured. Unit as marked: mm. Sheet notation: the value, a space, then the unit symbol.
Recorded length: 44.5 mm
